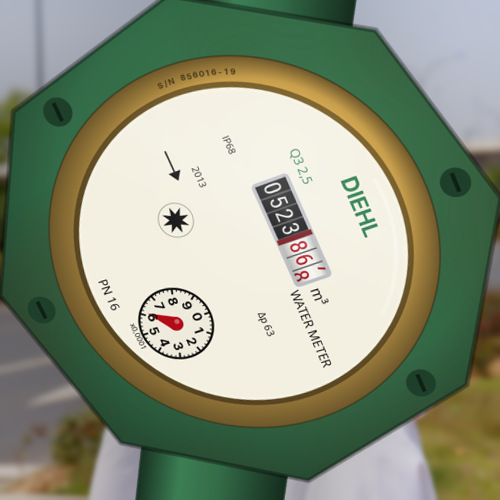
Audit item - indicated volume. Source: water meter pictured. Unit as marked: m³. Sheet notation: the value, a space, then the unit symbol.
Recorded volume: 523.8676 m³
